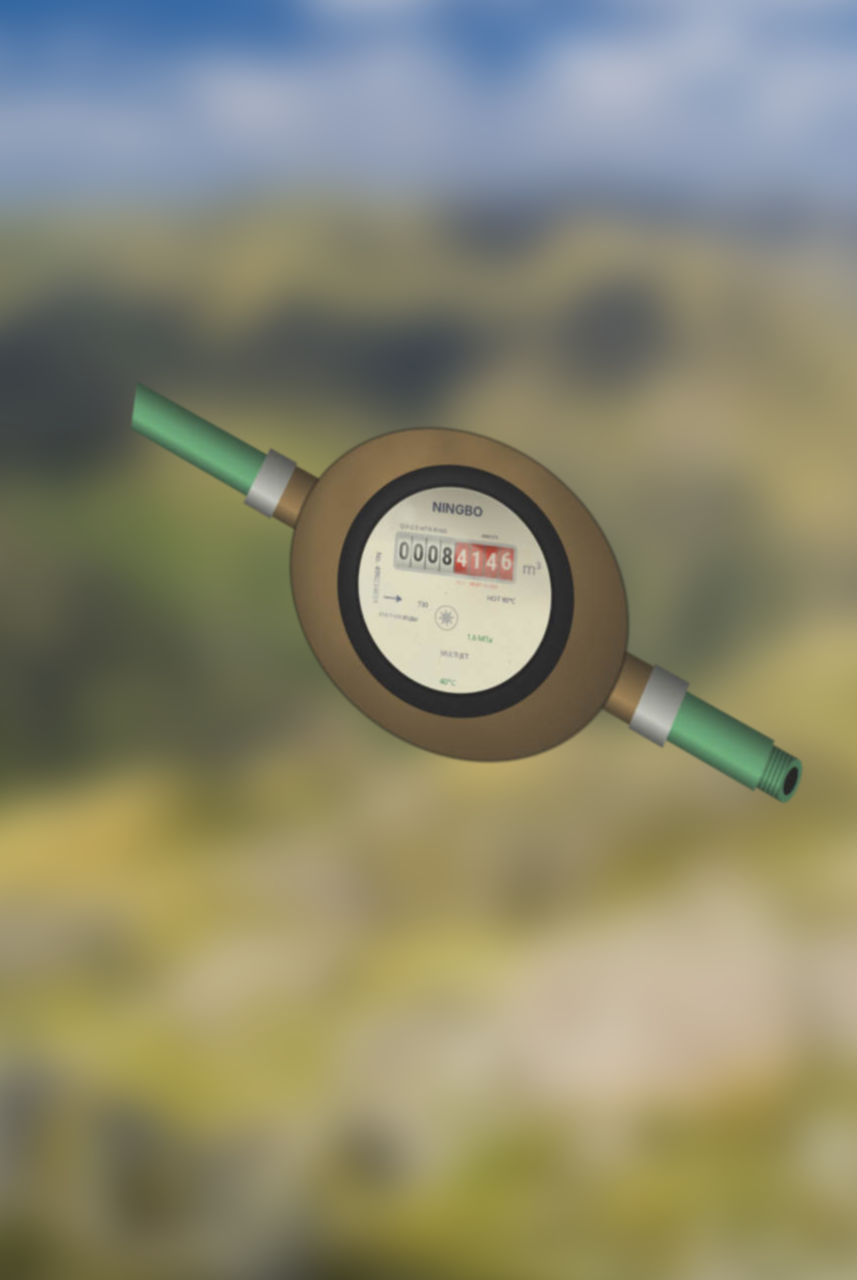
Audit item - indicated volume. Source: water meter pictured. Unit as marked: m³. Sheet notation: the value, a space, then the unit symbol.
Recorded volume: 8.4146 m³
